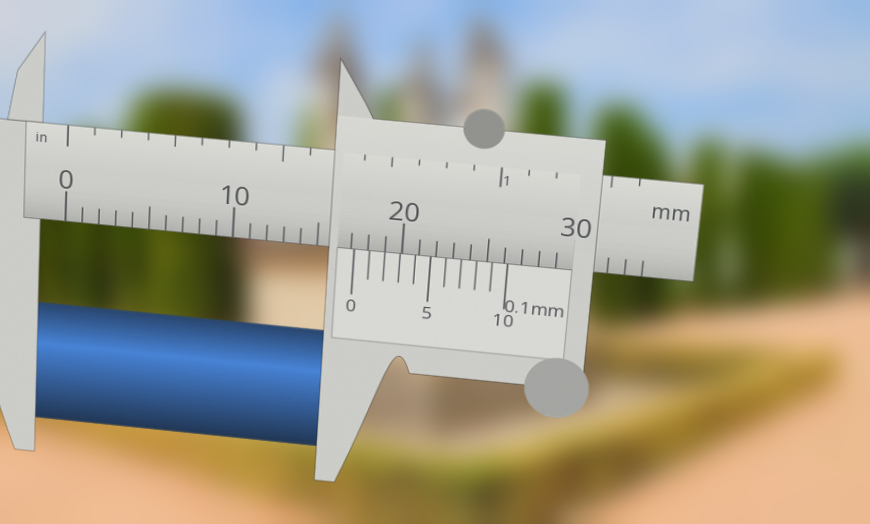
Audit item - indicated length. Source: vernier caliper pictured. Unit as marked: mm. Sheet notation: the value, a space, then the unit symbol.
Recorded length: 17.2 mm
